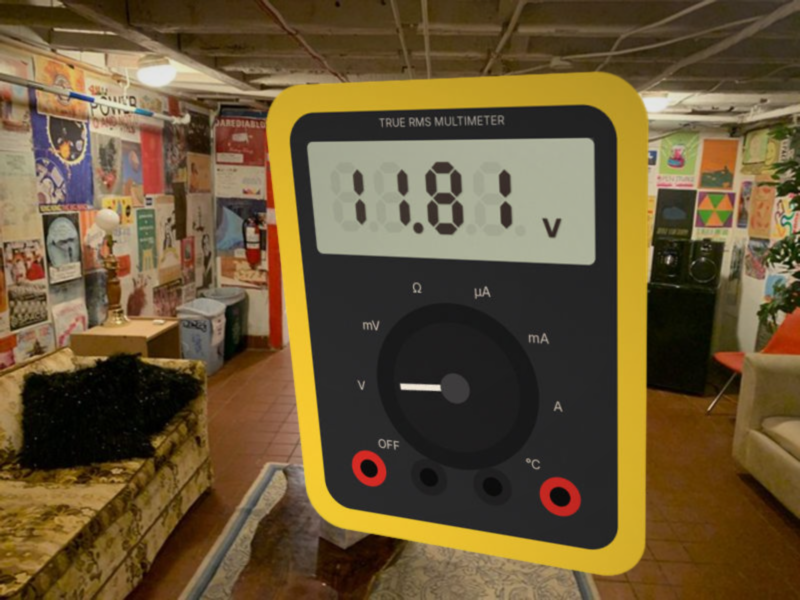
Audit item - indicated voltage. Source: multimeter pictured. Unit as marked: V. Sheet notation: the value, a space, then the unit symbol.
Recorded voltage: 11.81 V
